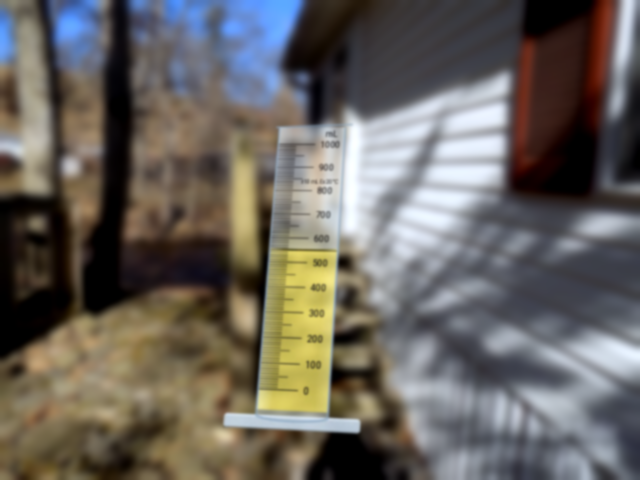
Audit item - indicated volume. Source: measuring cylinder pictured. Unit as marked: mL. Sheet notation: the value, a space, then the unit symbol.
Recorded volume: 550 mL
